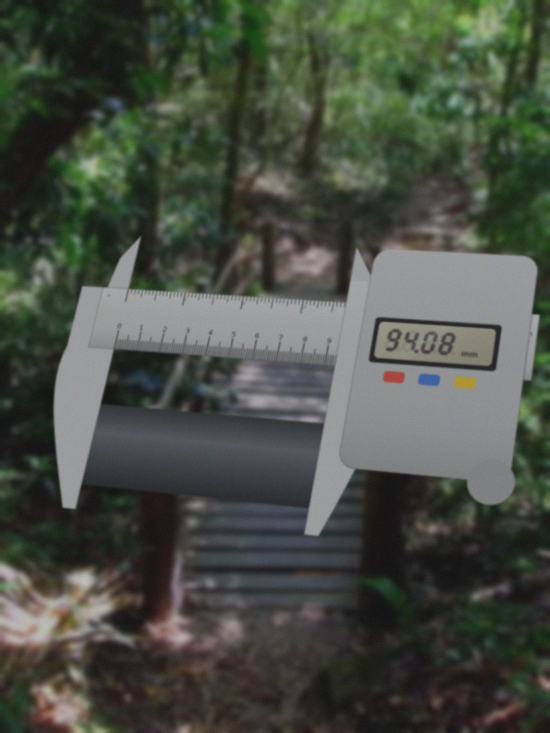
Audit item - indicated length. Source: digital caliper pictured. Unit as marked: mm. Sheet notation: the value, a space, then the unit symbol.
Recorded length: 94.08 mm
